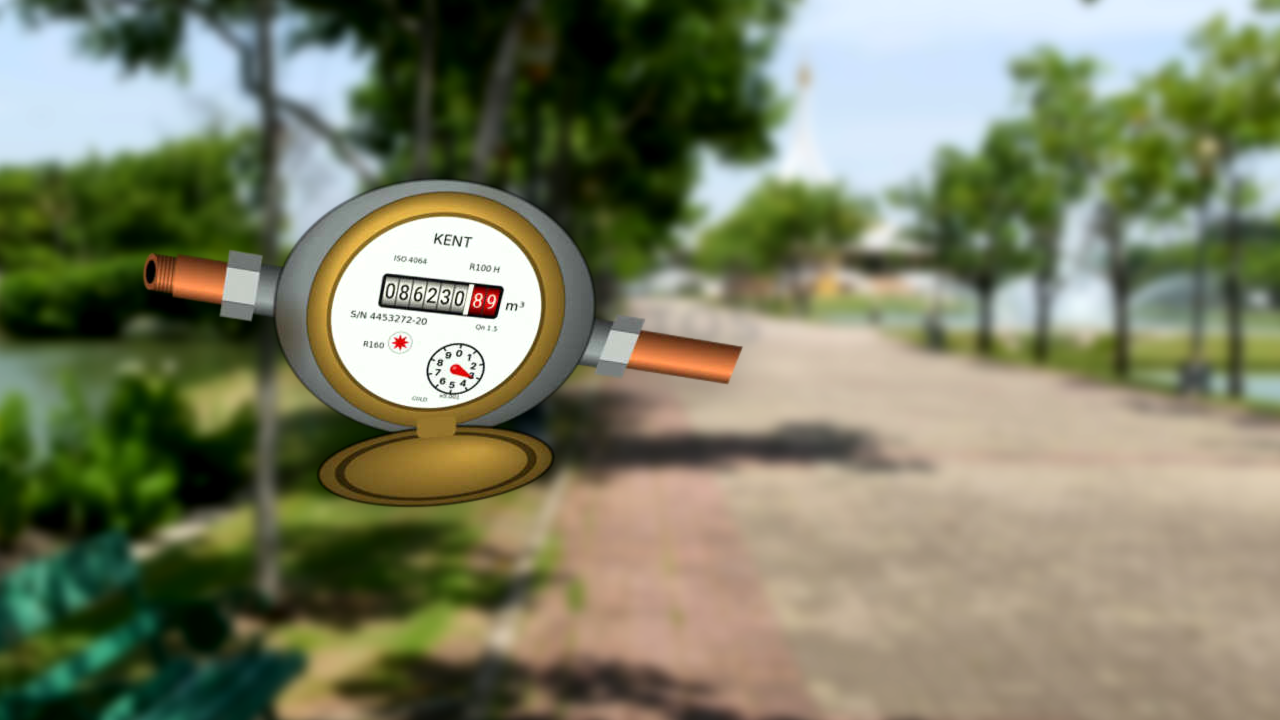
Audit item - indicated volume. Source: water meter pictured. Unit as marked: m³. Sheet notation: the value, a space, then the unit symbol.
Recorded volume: 86230.893 m³
